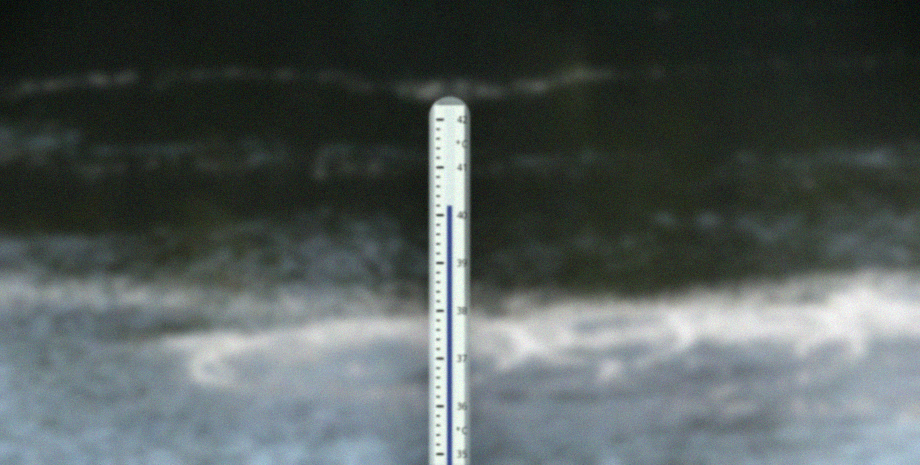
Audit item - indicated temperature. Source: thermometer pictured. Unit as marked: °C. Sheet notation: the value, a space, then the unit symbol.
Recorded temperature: 40.2 °C
